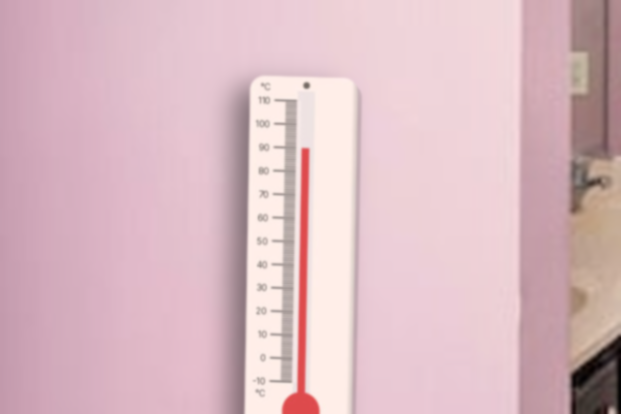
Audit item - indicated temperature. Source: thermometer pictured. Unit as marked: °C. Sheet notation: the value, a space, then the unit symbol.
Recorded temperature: 90 °C
